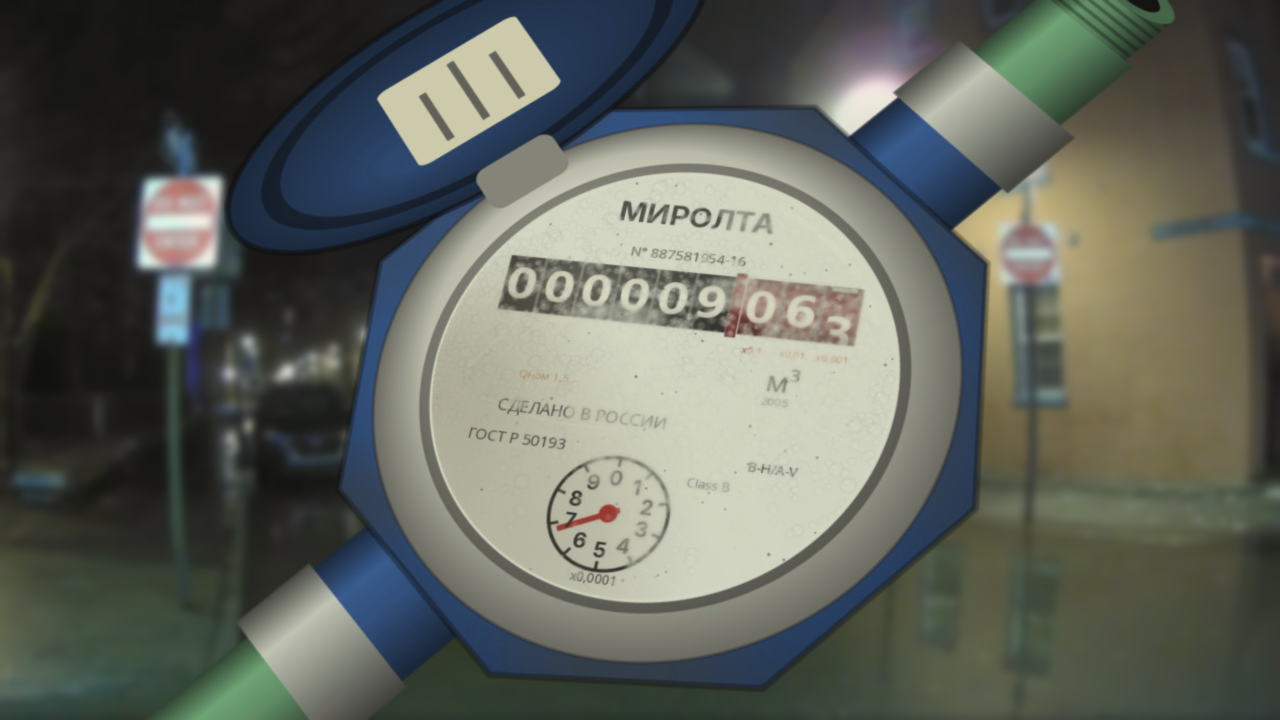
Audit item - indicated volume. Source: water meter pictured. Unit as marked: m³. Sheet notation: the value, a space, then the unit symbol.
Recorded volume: 9.0626 m³
